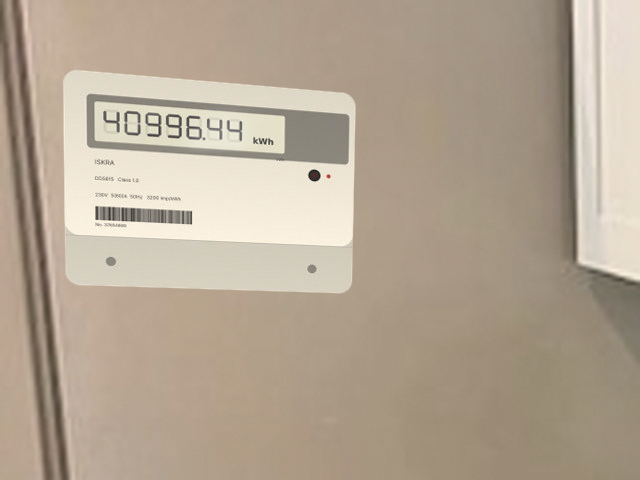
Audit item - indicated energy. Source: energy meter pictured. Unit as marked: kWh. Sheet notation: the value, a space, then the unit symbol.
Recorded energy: 40996.44 kWh
